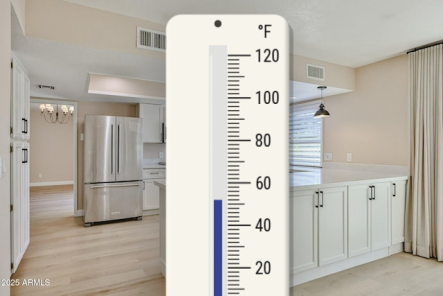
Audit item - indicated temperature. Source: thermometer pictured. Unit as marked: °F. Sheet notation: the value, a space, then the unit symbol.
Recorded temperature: 52 °F
